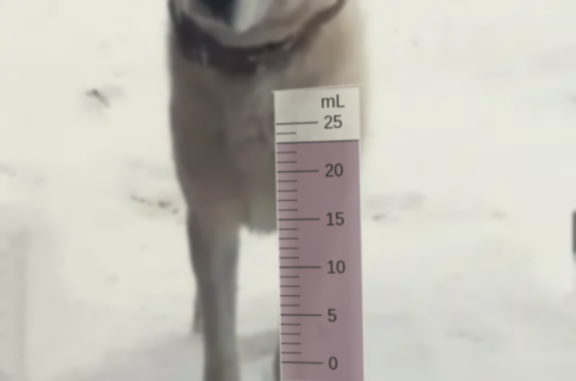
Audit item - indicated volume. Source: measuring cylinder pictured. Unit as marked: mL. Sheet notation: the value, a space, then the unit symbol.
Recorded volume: 23 mL
